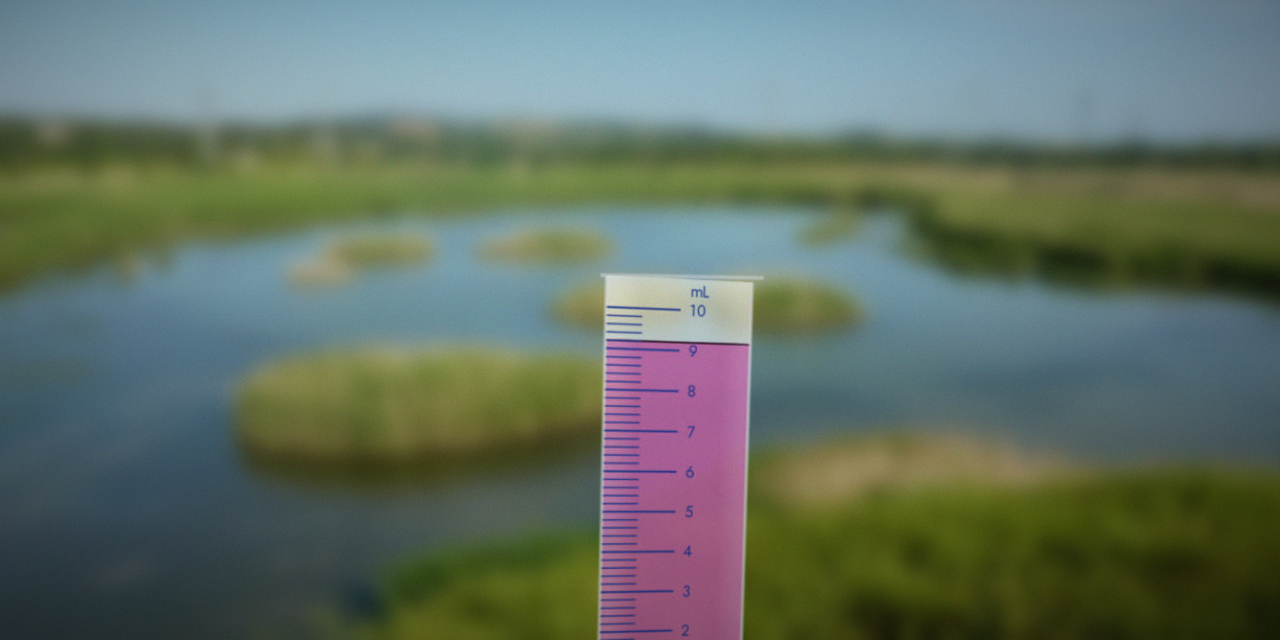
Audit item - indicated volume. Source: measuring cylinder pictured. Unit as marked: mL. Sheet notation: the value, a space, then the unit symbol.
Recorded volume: 9.2 mL
